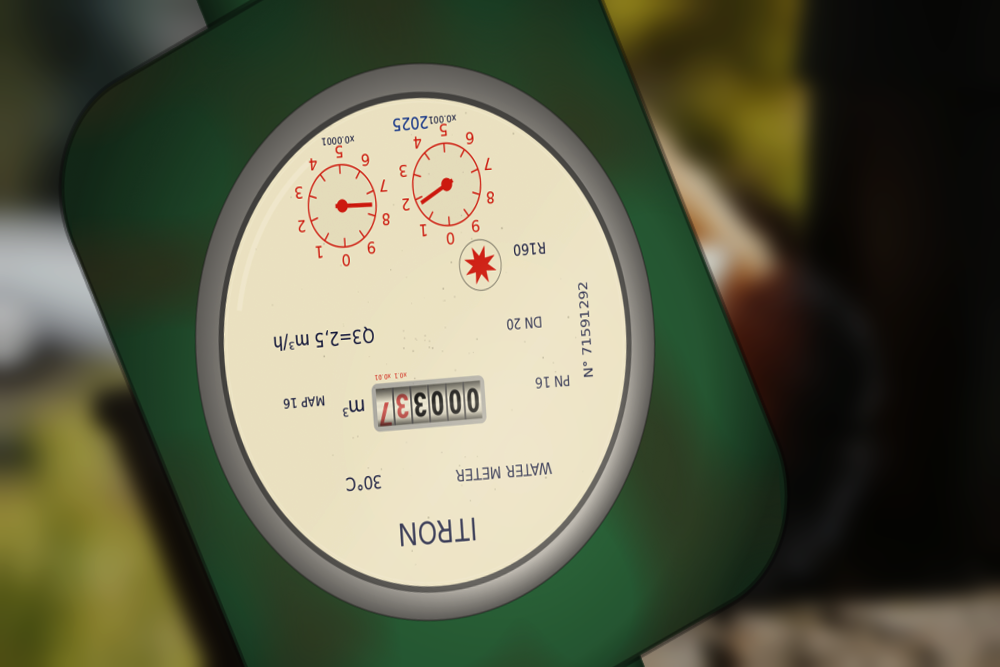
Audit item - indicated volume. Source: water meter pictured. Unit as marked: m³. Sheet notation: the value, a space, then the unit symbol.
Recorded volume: 3.3717 m³
